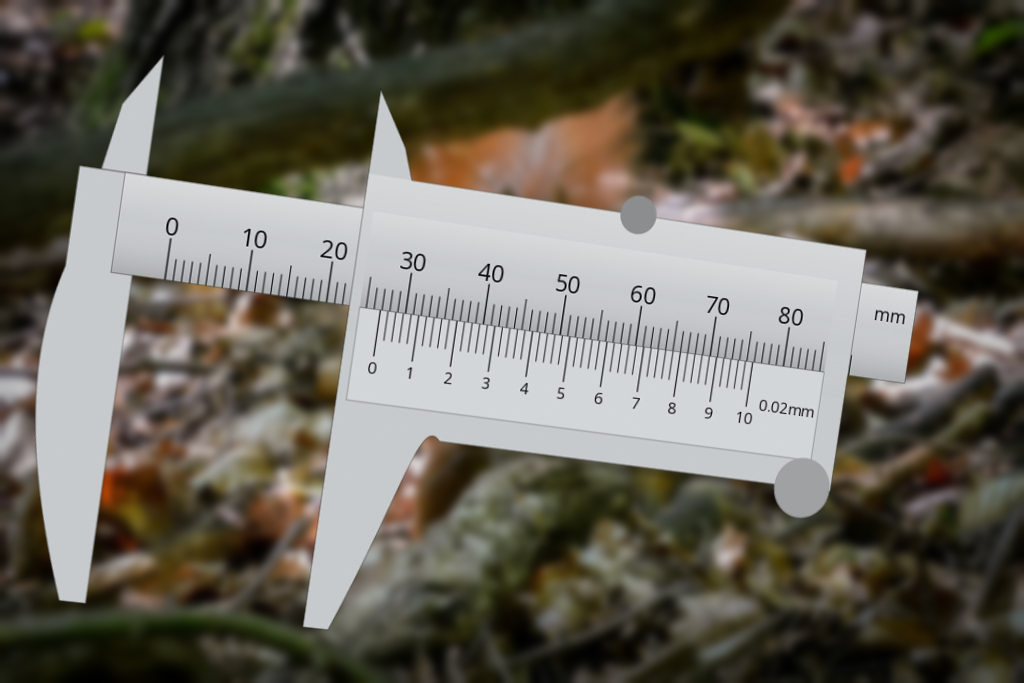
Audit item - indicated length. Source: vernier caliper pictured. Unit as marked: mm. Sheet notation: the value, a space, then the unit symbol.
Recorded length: 26.8 mm
